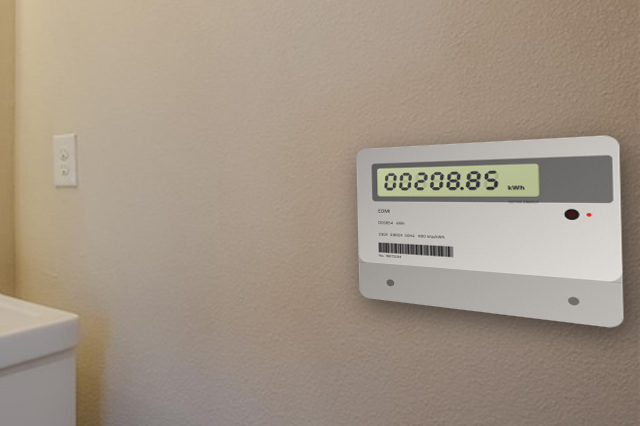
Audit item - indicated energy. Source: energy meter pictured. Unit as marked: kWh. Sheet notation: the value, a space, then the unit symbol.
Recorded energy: 208.85 kWh
